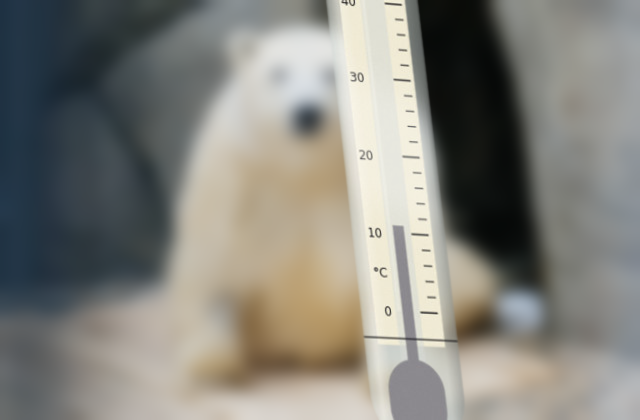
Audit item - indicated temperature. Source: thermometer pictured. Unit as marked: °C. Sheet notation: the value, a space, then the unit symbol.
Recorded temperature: 11 °C
